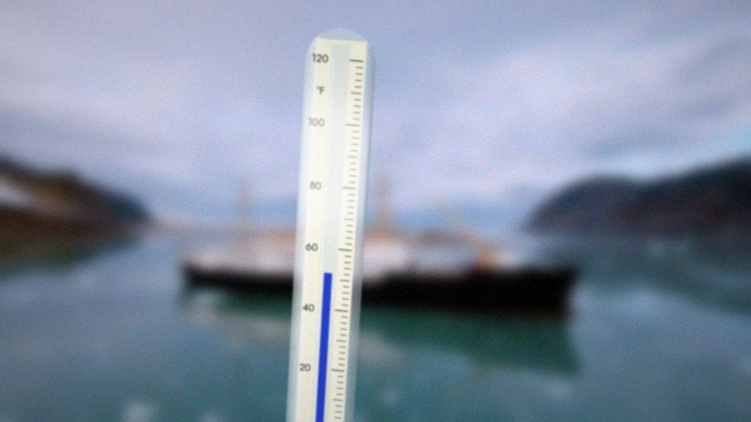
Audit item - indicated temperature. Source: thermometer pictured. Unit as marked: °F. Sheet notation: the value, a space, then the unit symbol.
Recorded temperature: 52 °F
